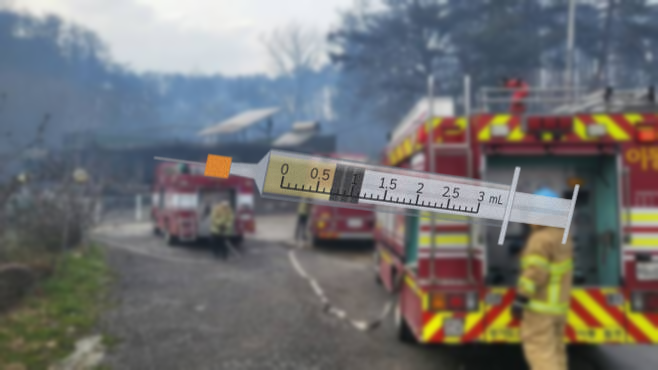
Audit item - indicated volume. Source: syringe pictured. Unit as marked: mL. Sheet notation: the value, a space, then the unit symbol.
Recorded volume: 0.7 mL
